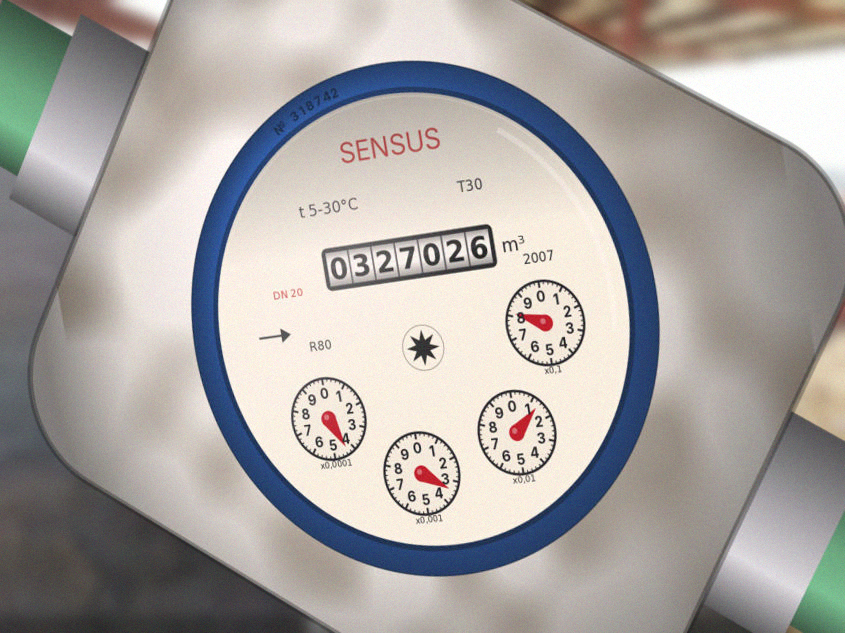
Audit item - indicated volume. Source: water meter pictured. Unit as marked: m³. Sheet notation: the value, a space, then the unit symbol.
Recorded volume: 327026.8134 m³
